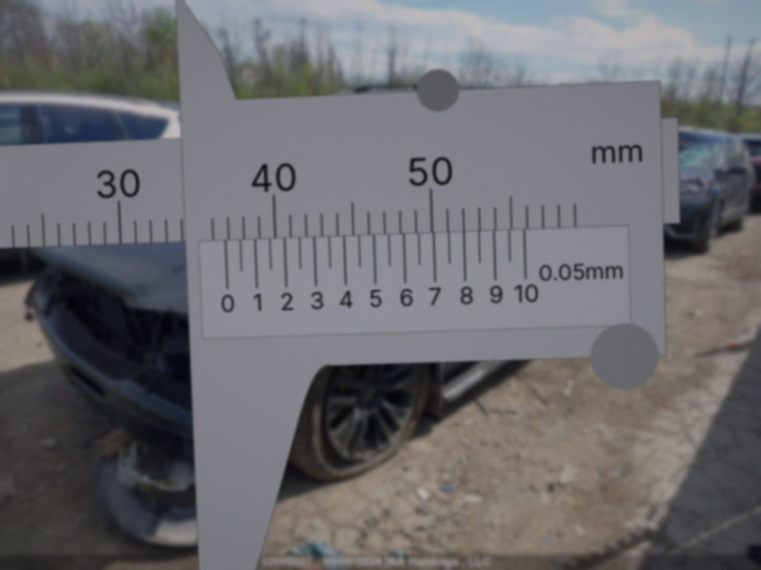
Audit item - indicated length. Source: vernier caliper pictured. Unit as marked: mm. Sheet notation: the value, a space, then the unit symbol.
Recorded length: 36.8 mm
